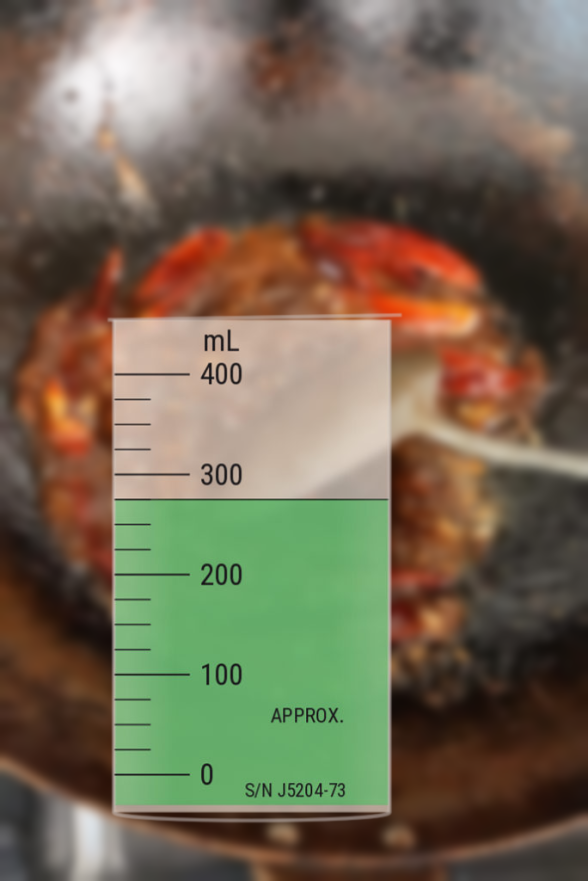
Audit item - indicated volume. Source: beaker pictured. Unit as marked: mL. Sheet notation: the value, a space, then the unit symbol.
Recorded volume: 275 mL
